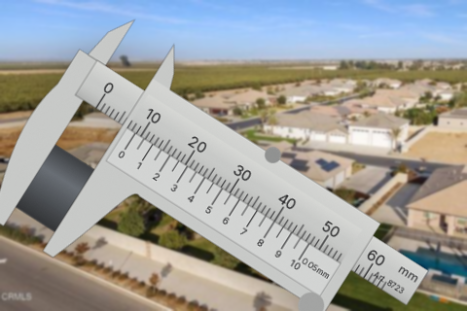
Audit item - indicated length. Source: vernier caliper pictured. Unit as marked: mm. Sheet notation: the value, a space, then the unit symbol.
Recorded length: 8.8 mm
